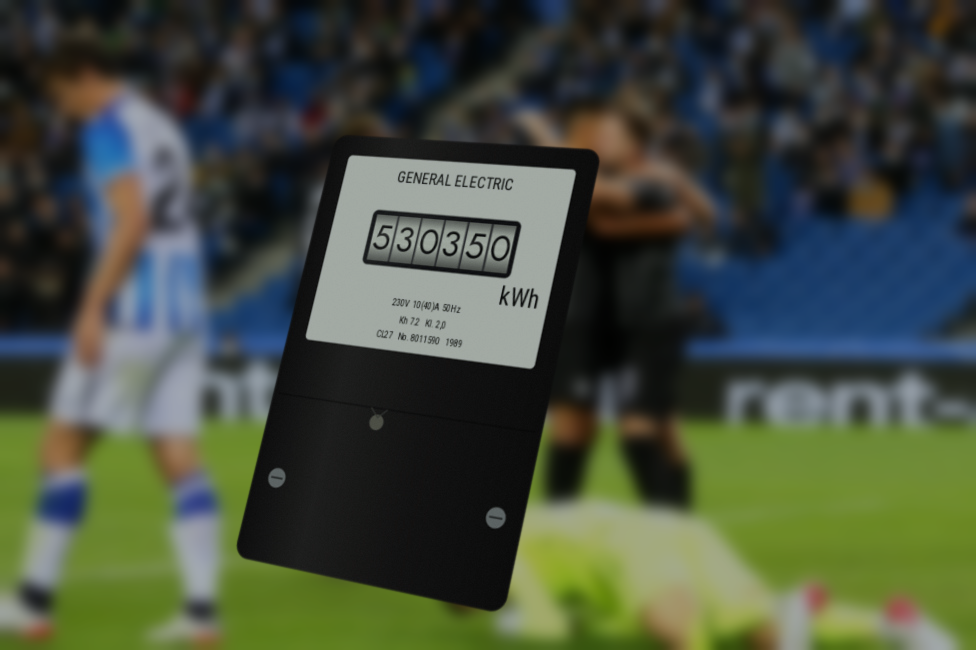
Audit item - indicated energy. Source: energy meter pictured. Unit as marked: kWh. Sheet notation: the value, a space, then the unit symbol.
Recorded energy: 530350 kWh
